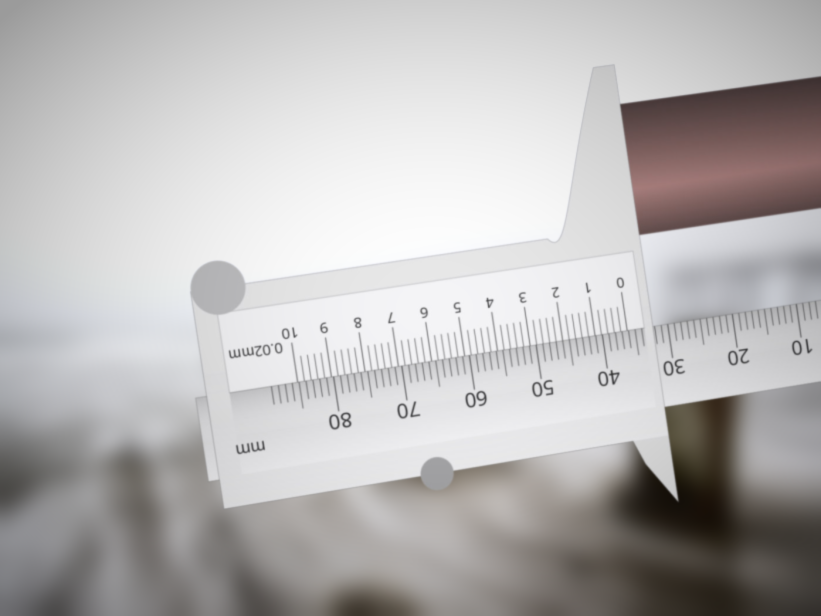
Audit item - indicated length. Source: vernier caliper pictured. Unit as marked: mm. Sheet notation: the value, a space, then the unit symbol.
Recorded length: 36.2 mm
